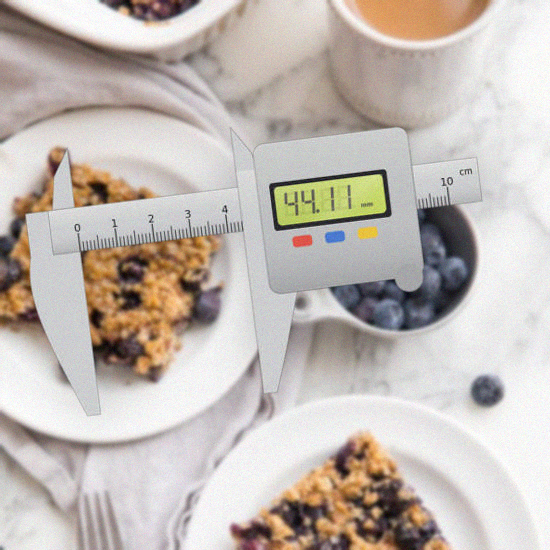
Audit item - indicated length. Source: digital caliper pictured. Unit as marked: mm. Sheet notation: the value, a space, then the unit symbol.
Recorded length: 44.11 mm
